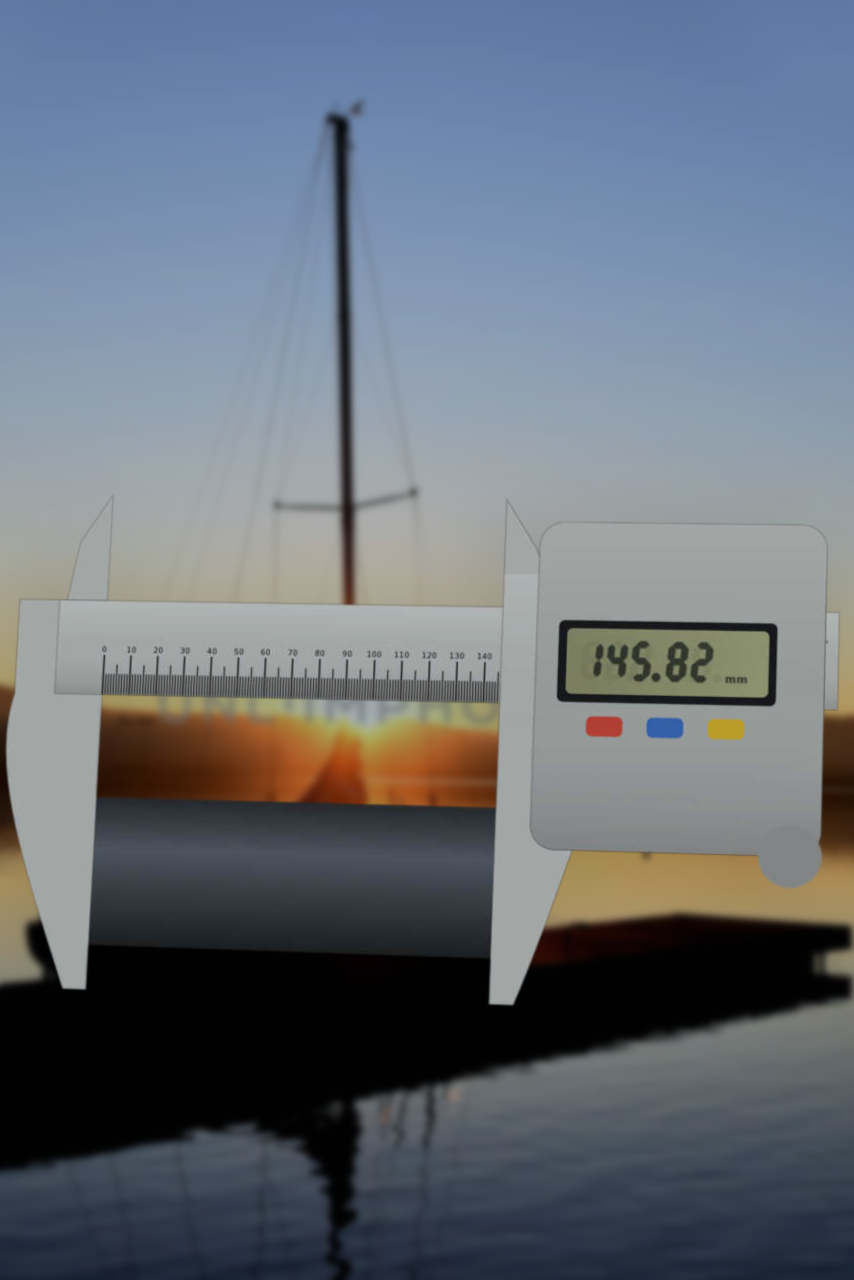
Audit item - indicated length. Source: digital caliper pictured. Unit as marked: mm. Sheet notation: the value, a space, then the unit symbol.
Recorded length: 145.82 mm
